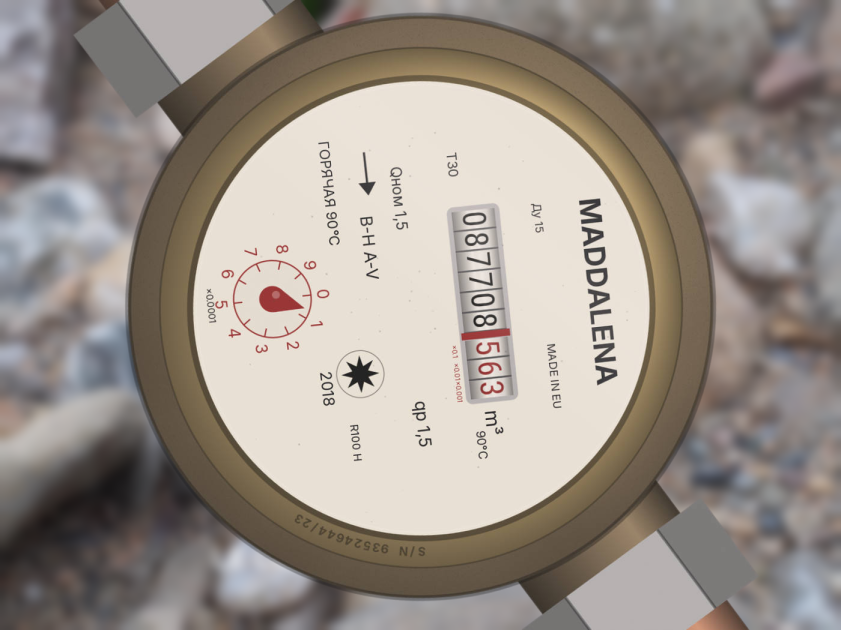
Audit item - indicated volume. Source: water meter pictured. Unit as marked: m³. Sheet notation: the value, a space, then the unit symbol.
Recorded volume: 87708.5630 m³
